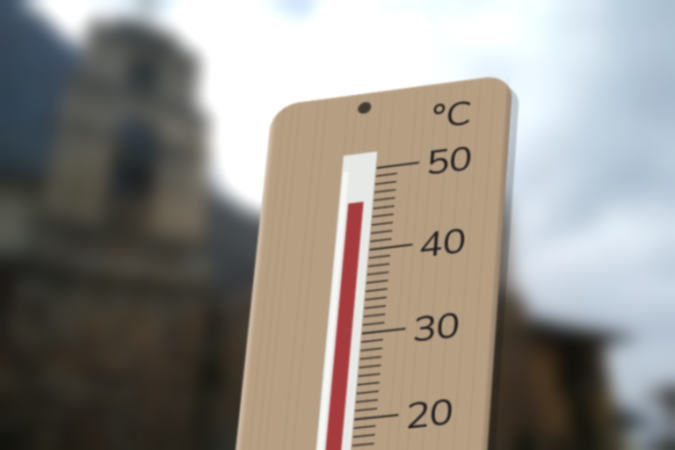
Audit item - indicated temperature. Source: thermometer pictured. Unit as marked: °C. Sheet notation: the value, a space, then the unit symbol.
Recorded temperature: 46 °C
